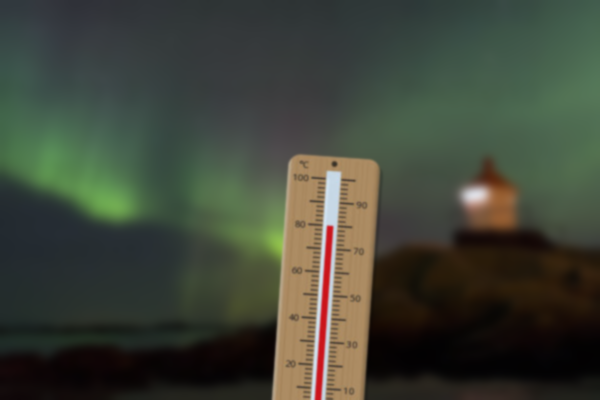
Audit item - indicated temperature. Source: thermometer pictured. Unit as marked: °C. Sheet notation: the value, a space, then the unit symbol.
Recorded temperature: 80 °C
